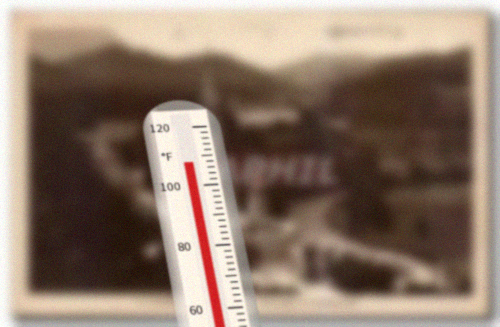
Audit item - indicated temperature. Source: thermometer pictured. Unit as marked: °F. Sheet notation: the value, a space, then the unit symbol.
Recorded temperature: 108 °F
